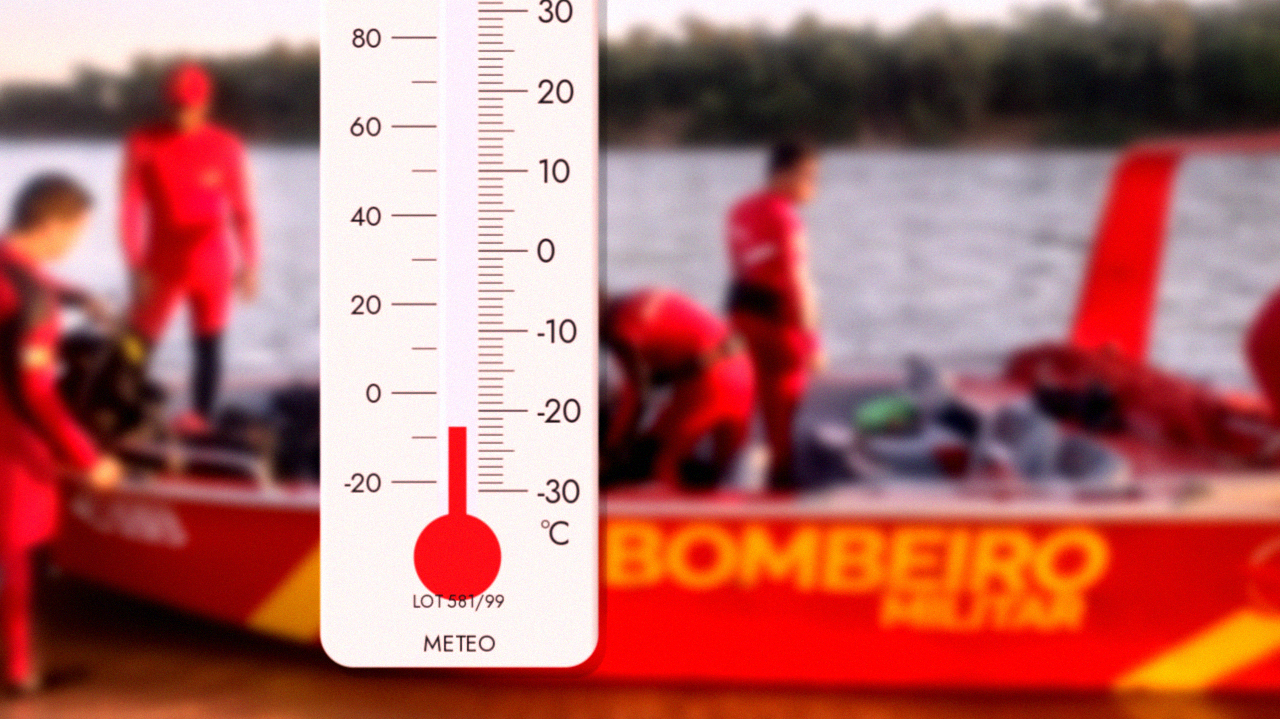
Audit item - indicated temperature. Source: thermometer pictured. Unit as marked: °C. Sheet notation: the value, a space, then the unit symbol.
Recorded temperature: -22 °C
